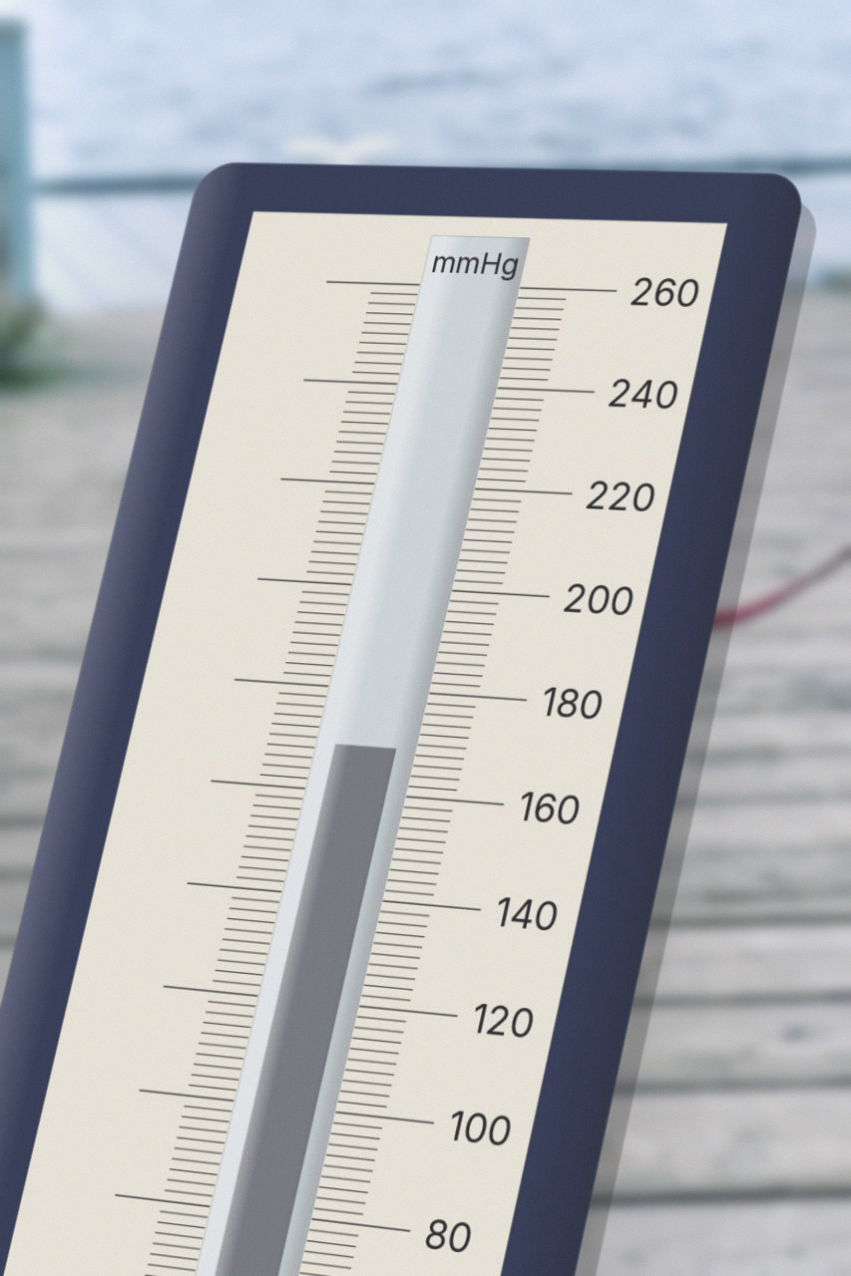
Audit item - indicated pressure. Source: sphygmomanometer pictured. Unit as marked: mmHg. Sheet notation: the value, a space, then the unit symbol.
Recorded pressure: 169 mmHg
